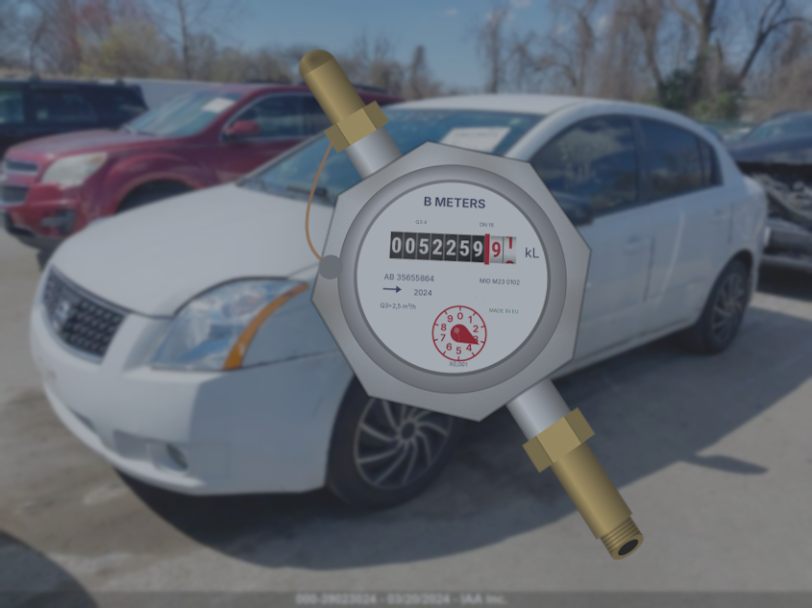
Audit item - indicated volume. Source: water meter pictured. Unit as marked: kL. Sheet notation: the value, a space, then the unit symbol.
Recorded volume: 52259.913 kL
